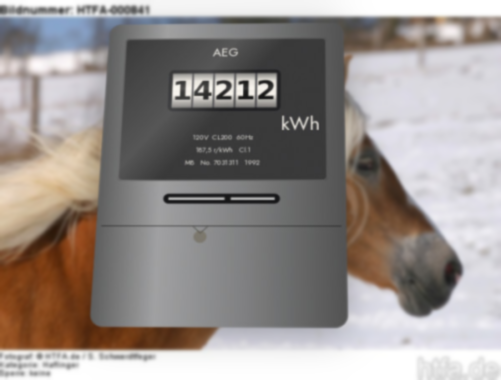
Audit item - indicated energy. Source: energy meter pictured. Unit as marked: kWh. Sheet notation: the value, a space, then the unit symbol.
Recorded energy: 14212 kWh
